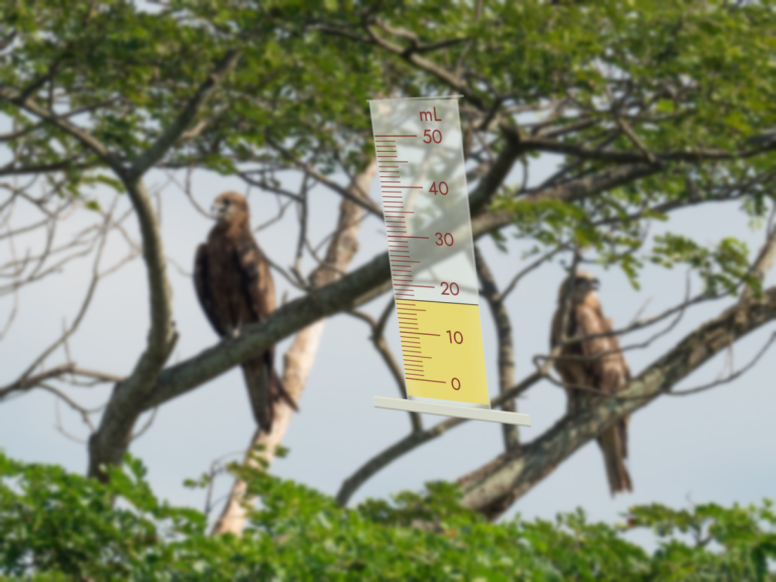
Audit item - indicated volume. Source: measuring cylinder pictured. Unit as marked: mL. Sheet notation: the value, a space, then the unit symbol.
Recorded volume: 17 mL
